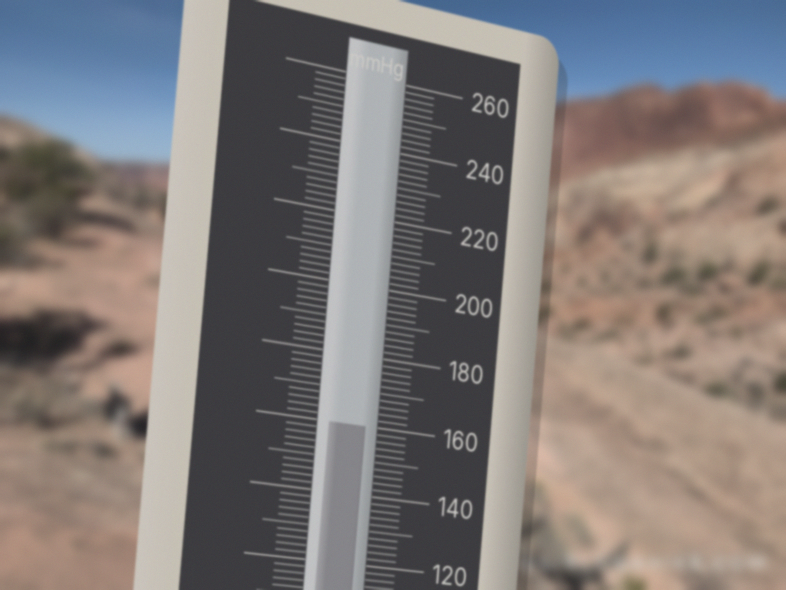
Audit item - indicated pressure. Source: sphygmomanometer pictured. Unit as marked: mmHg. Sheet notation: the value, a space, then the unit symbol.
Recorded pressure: 160 mmHg
